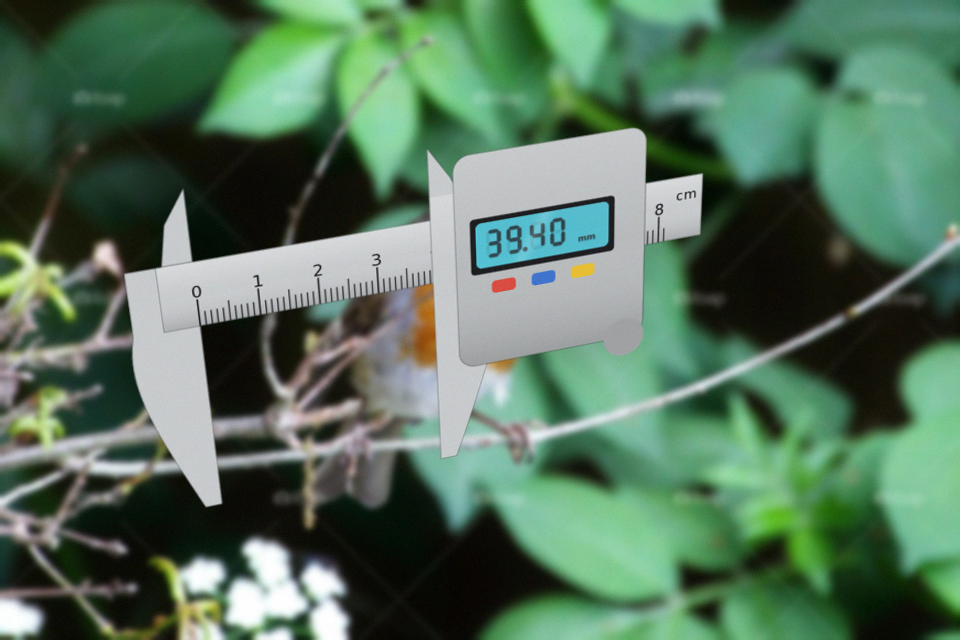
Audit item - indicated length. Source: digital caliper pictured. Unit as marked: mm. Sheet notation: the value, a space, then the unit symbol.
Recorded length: 39.40 mm
